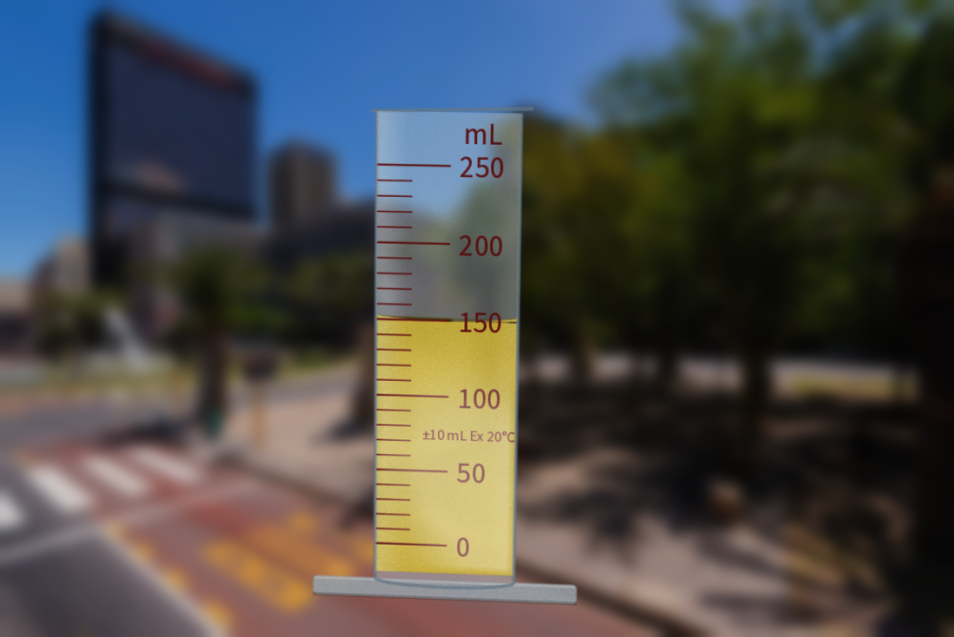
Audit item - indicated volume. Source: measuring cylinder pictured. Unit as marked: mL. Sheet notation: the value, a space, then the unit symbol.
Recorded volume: 150 mL
